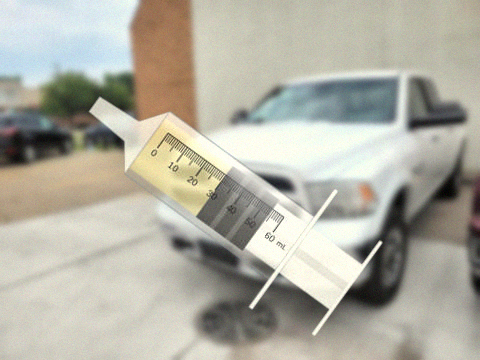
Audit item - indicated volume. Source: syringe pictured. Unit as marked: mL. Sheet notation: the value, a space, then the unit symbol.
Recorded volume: 30 mL
